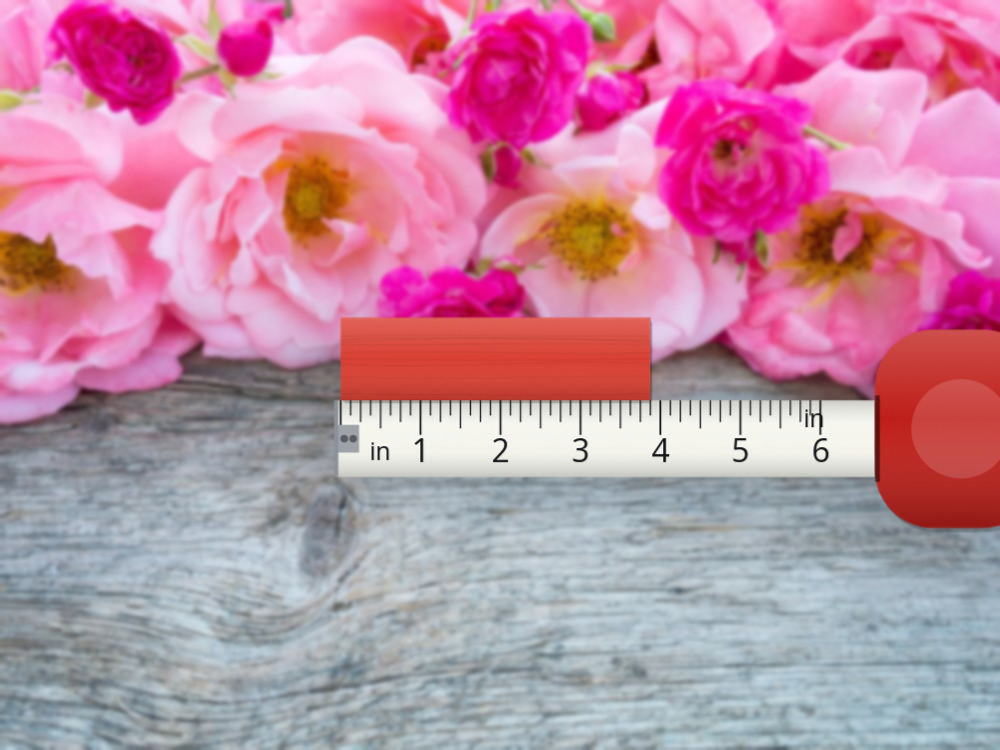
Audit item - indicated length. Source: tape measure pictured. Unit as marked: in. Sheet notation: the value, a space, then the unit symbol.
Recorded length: 3.875 in
